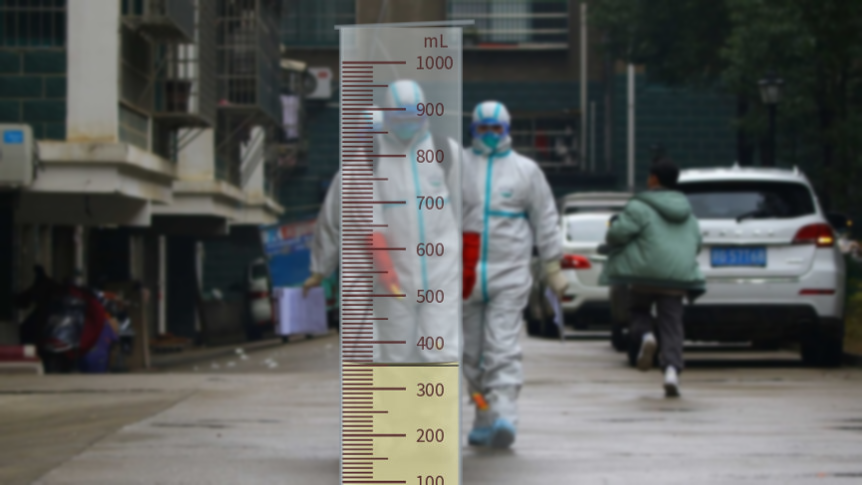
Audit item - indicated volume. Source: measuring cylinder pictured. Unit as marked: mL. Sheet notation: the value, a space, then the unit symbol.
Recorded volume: 350 mL
